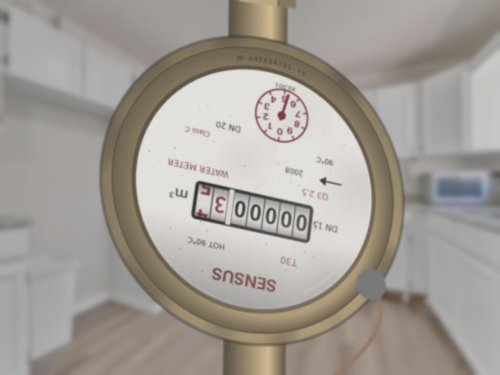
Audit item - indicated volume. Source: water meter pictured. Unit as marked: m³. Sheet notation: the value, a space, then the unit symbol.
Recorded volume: 0.345 m³
